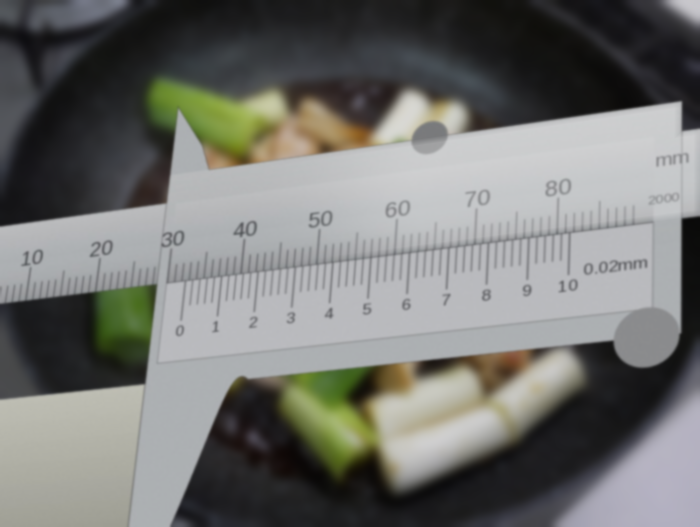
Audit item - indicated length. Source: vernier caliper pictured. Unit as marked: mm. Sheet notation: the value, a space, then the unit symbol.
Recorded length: 32.5 mm
